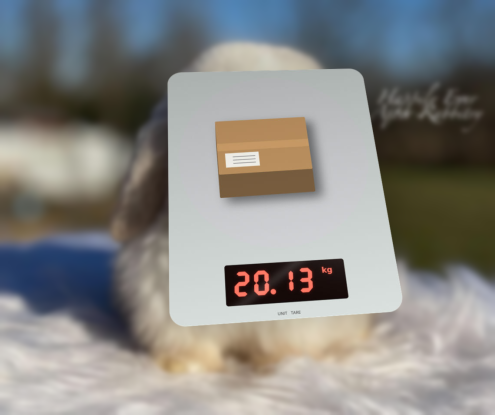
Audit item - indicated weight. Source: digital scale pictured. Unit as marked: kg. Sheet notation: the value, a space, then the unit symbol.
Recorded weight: 20.13 kg
